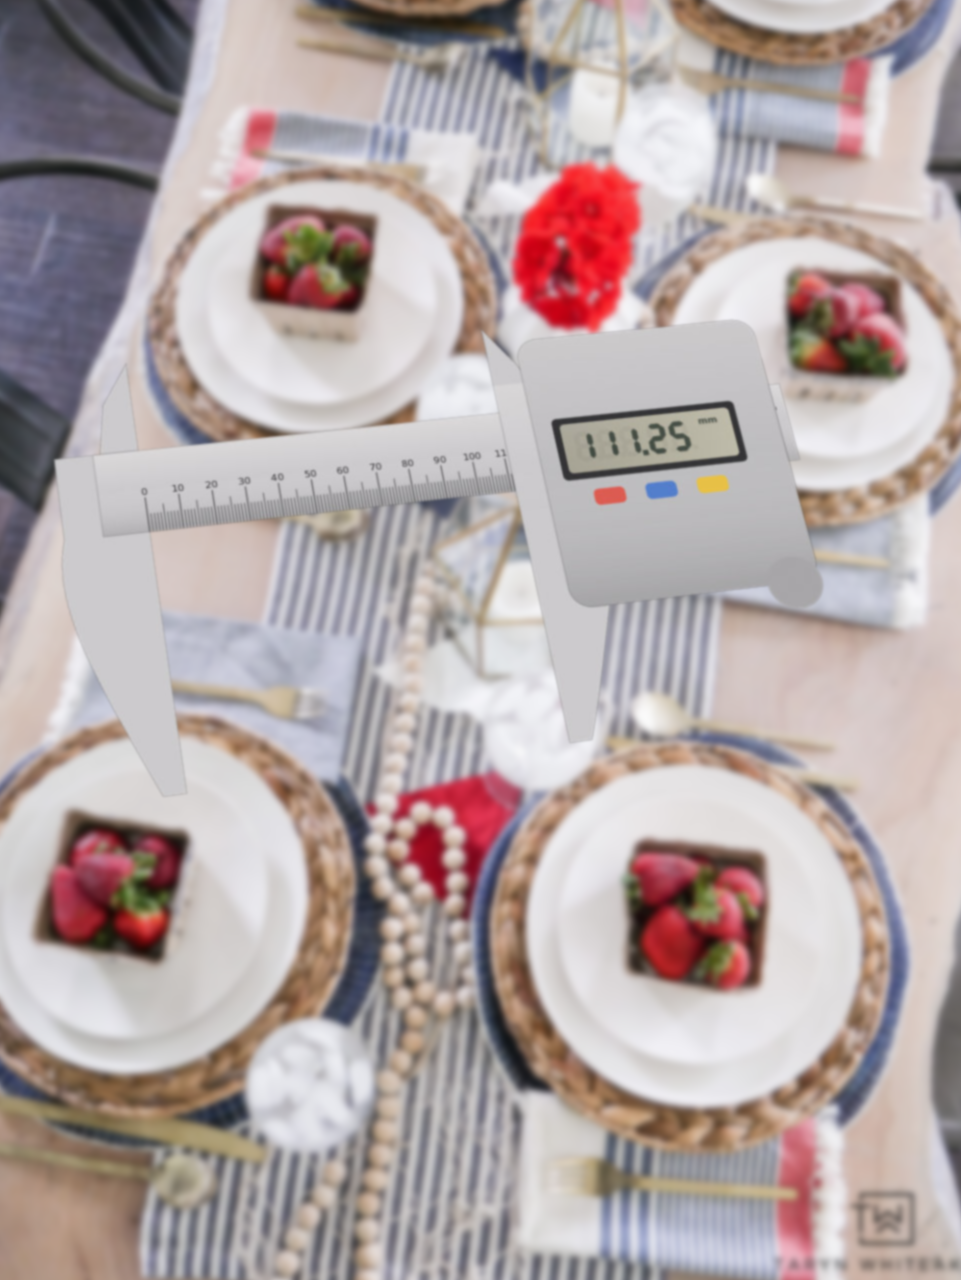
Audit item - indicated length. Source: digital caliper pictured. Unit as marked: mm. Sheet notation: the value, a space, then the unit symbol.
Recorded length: 111.25 mm
